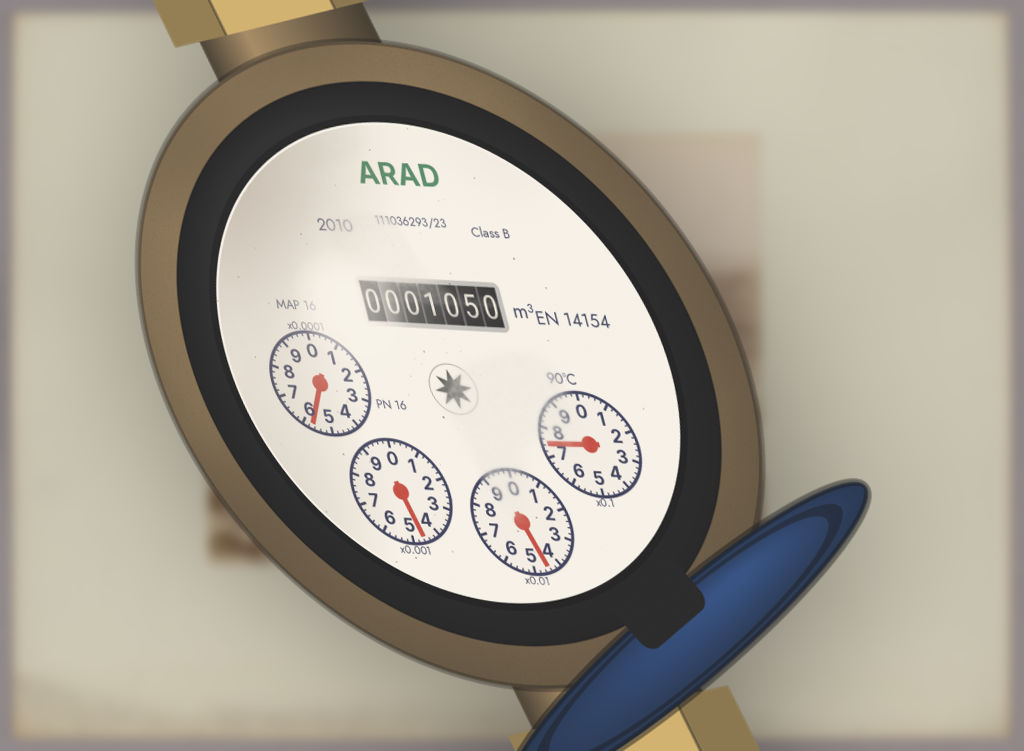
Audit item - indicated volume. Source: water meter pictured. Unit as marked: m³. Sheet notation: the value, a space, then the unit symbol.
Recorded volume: 1050.7445 m³
